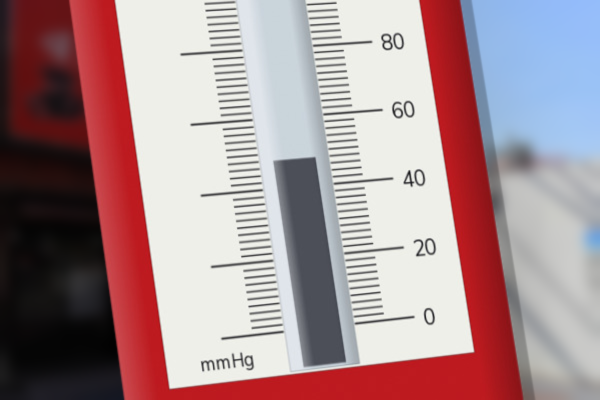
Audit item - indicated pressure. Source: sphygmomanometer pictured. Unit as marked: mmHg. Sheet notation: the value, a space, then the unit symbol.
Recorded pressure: 48 mmHg
